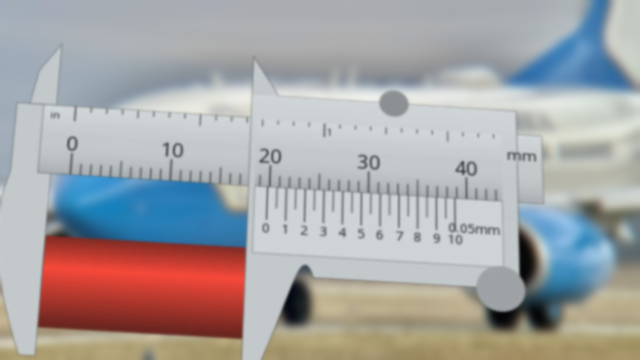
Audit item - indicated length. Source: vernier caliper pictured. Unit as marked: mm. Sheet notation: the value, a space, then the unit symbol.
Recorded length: 19.8 mm
